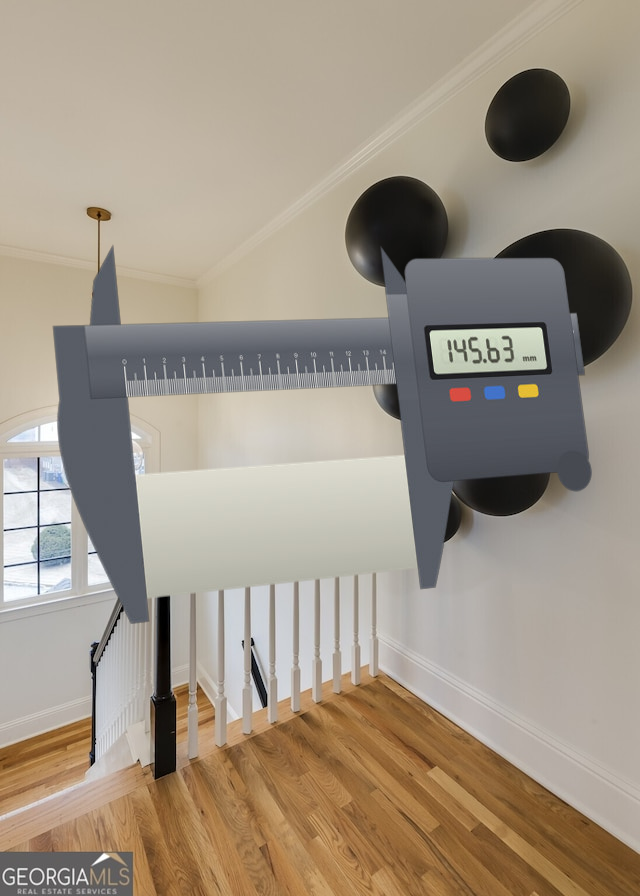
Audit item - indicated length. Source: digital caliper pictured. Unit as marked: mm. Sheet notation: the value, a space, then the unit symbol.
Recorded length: 145.63 mm
